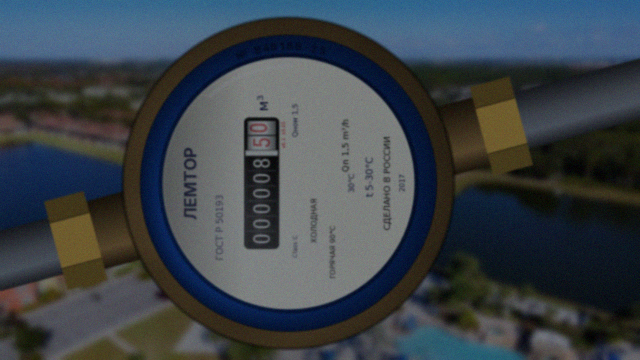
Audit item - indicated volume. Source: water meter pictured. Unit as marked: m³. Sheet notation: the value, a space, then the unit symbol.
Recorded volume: 8.50 m³
